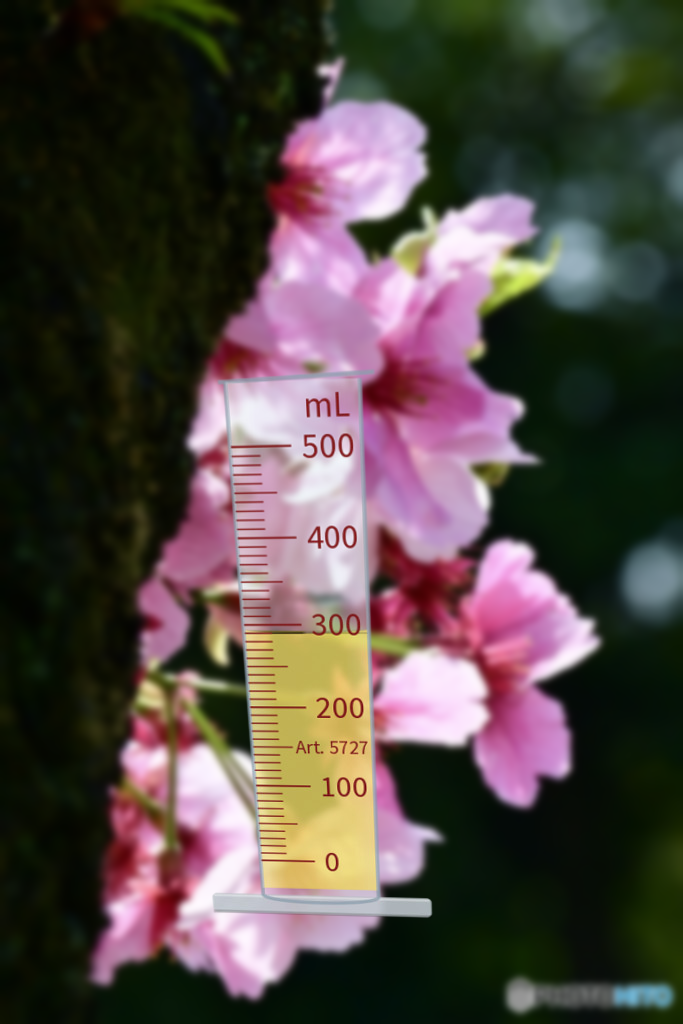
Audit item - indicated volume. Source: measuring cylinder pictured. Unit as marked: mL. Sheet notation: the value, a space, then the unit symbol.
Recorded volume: 290 mL
